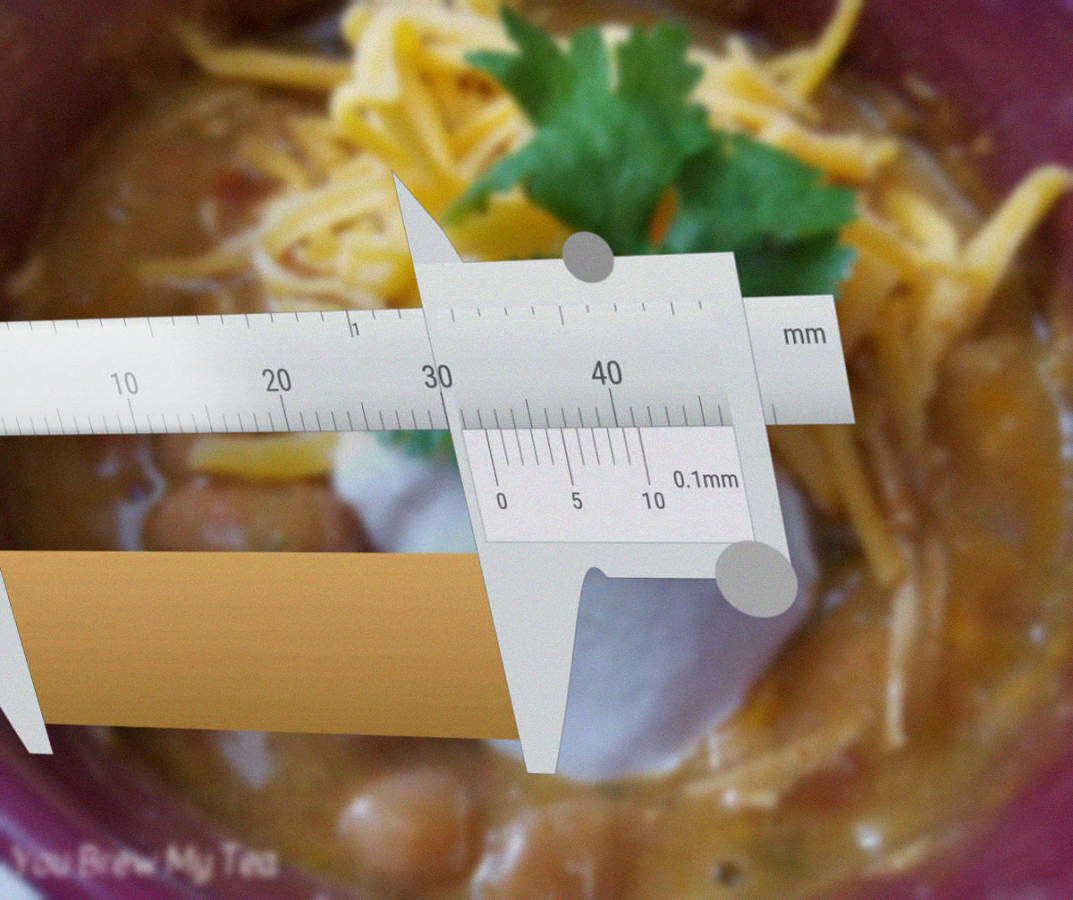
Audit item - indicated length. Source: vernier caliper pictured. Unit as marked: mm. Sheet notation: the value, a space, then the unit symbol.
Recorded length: 32.2 mm
